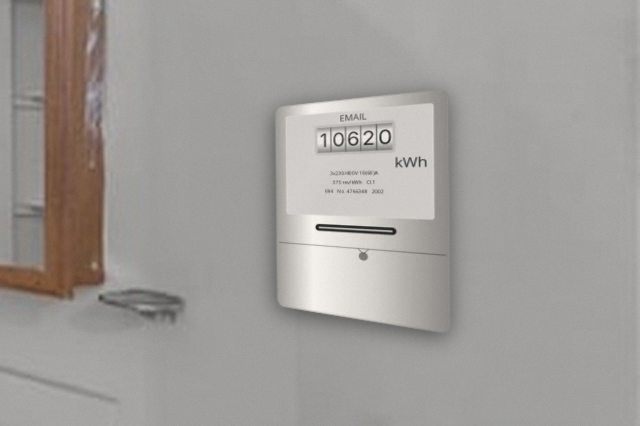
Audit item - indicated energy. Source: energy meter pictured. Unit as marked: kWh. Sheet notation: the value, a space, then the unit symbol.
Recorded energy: 10620 kWh
